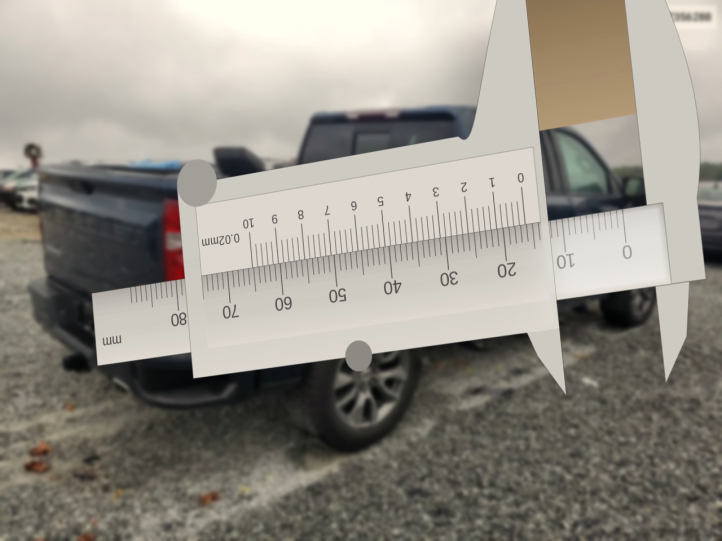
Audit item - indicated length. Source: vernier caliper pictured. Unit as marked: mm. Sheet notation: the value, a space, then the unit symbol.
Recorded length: 16.2 mm
